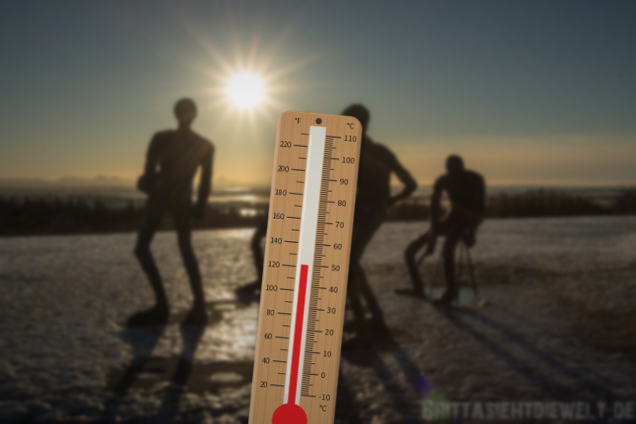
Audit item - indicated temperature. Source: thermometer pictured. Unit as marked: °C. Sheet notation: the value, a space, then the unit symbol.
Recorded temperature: 50 °C
